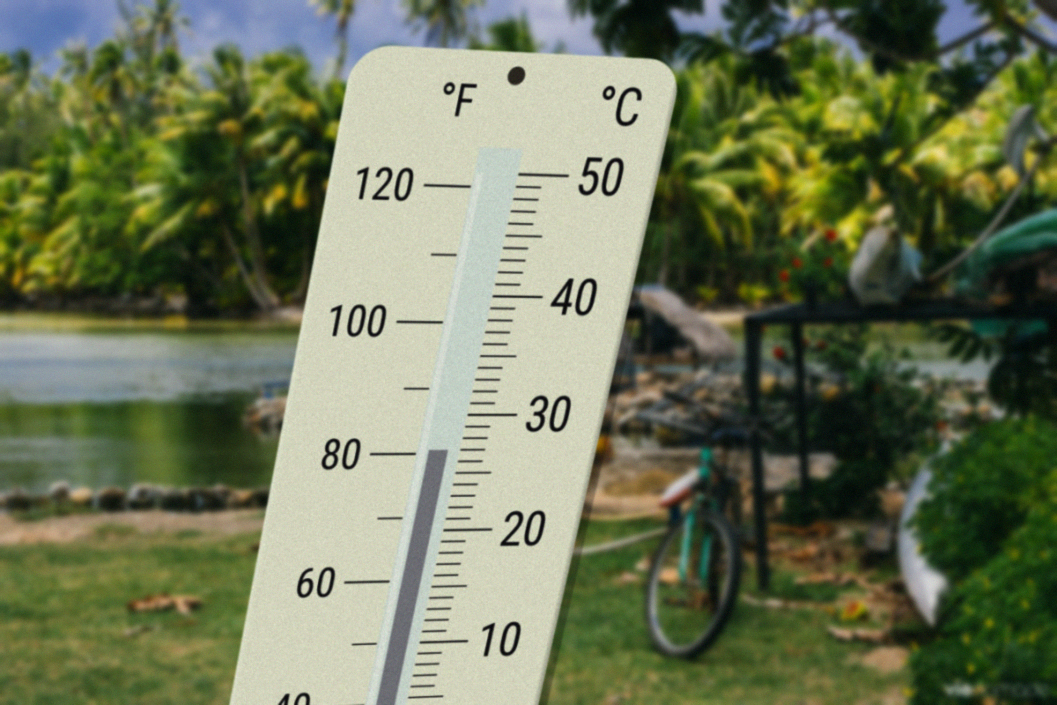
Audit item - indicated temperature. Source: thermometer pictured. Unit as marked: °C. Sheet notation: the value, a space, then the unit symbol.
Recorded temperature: 27 °C
